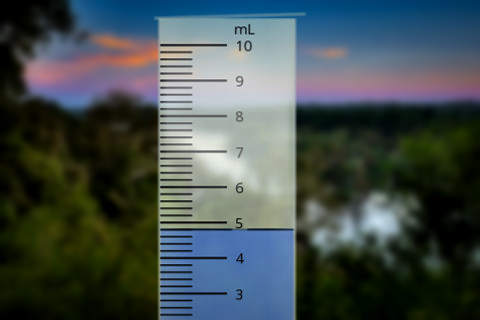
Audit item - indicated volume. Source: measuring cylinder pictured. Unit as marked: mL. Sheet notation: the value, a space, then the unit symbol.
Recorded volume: 4.8 mL
